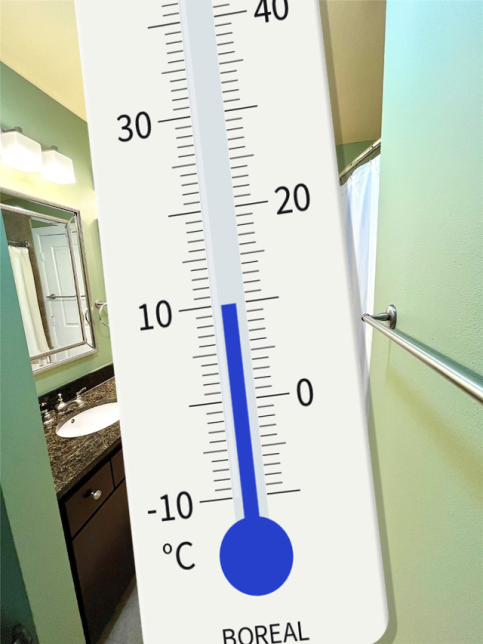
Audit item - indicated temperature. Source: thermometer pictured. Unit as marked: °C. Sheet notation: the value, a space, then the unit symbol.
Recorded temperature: 10 °C
